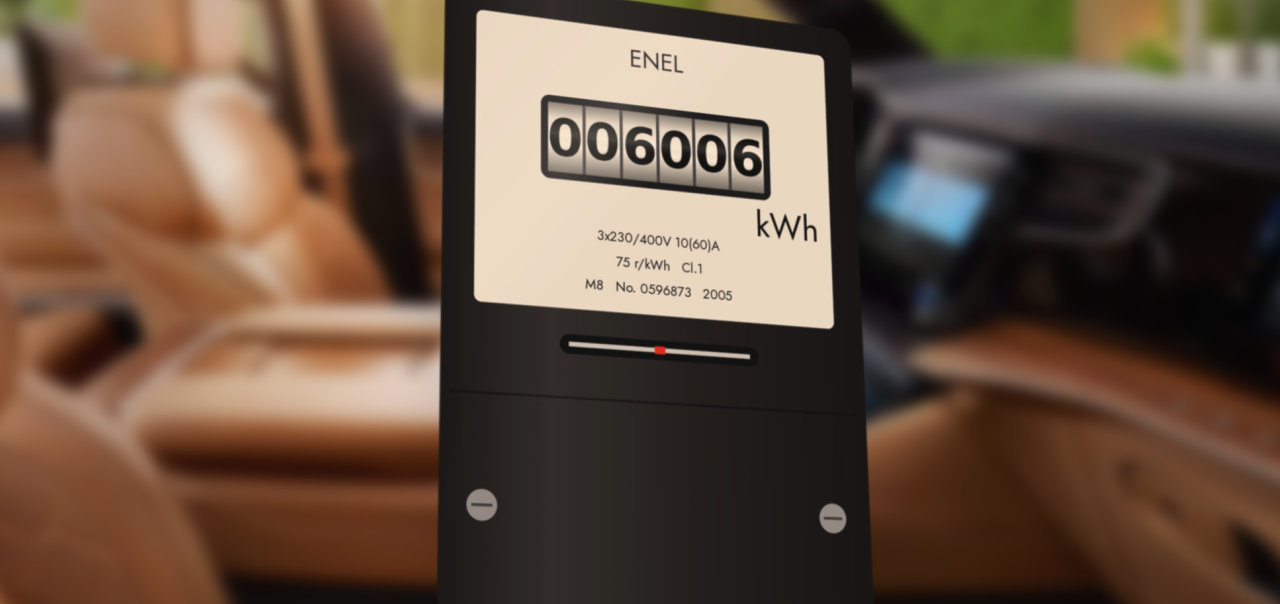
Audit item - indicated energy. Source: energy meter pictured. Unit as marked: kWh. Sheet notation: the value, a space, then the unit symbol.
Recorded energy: 6006 kWh
